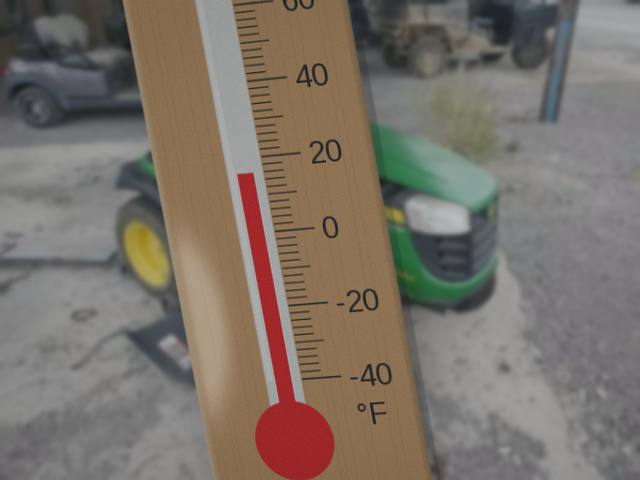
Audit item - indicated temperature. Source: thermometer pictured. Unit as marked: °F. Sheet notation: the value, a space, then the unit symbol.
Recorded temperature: 16 °F
